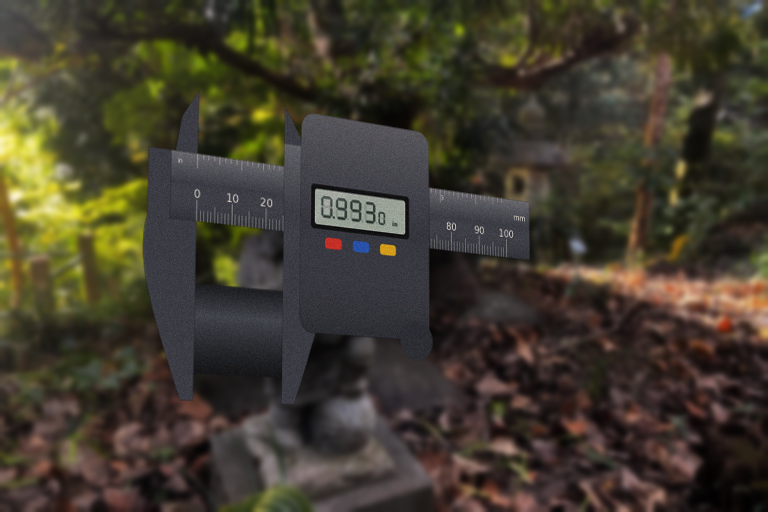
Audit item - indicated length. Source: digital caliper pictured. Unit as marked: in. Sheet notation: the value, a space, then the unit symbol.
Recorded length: 0.9930 in
